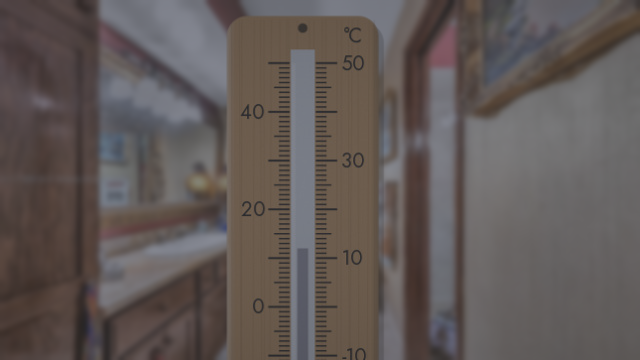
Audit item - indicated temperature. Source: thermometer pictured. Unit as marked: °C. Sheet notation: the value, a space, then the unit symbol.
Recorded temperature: 12 °C
